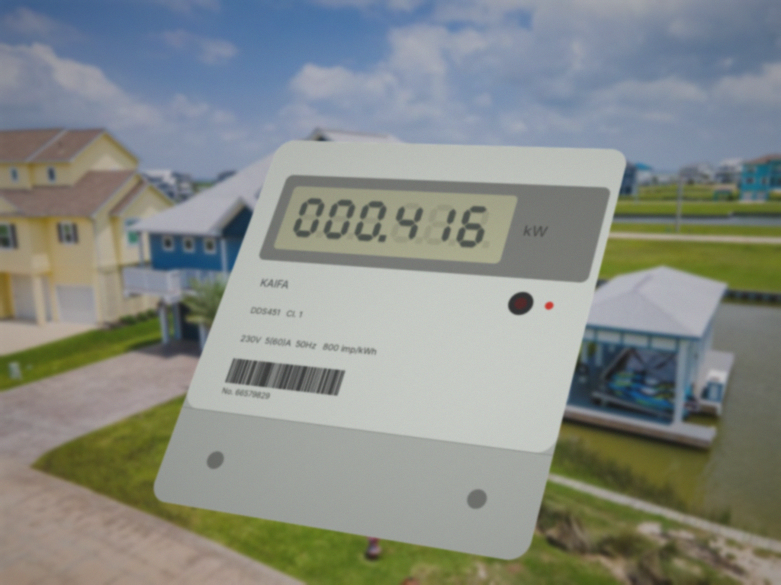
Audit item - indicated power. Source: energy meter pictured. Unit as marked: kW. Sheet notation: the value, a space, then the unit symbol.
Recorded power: 0.416 kW
